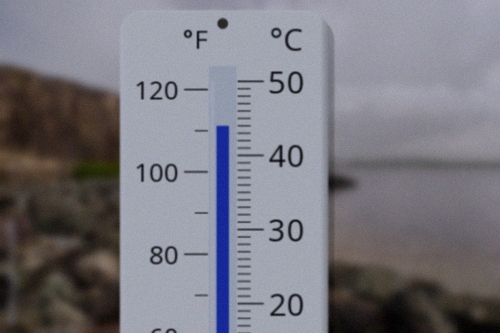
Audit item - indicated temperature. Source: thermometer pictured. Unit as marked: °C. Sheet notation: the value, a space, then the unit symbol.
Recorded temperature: 44 °C
